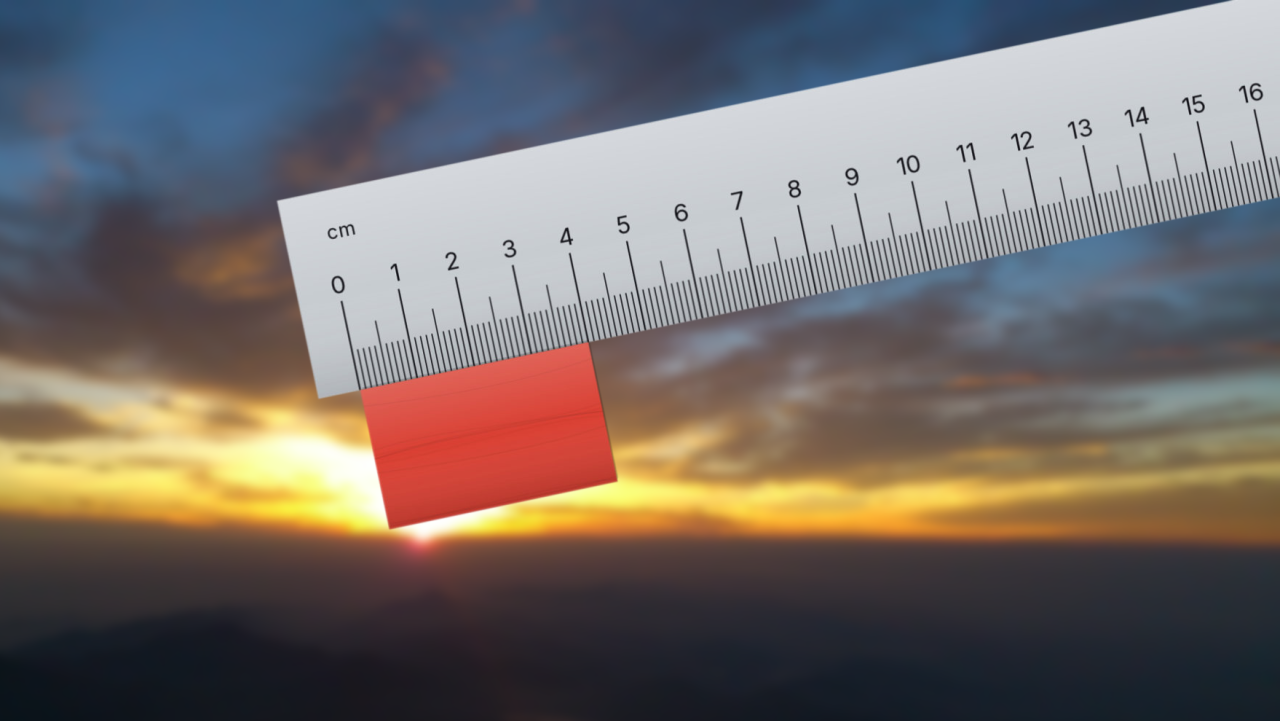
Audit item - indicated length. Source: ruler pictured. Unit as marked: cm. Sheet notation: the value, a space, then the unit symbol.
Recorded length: 4 cm
